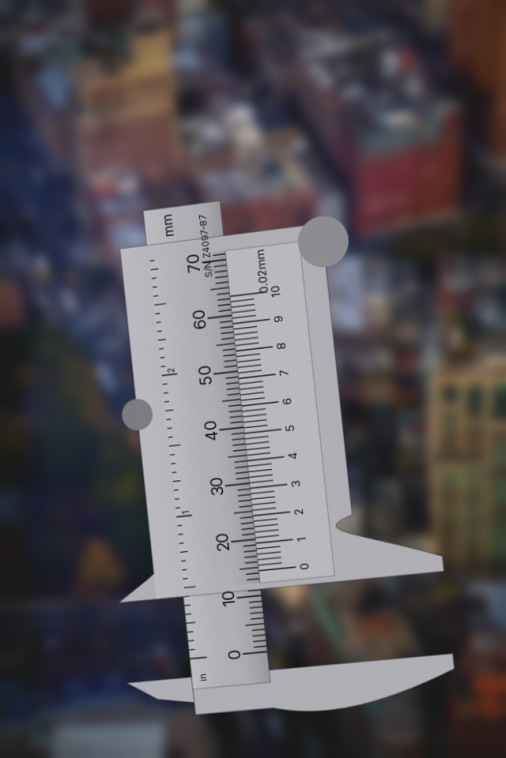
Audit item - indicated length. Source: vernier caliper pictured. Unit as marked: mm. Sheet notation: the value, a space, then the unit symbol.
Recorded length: 14.4 mm
